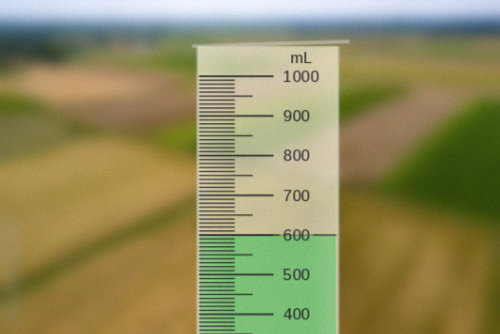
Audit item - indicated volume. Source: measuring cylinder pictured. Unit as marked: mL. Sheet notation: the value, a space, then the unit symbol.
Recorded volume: 600 mL
